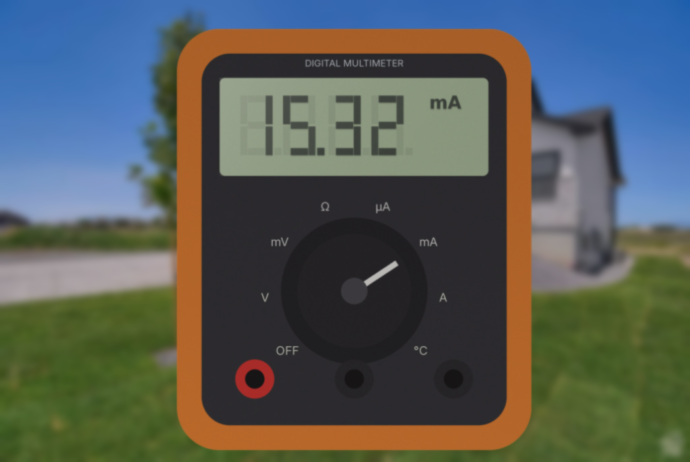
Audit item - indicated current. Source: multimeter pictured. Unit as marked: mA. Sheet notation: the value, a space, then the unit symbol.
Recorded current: 15.32 mA
